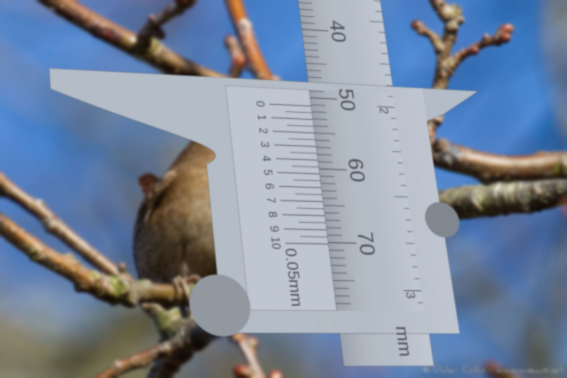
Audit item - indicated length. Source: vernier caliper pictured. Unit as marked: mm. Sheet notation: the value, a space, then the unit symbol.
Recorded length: 51.2 mm
